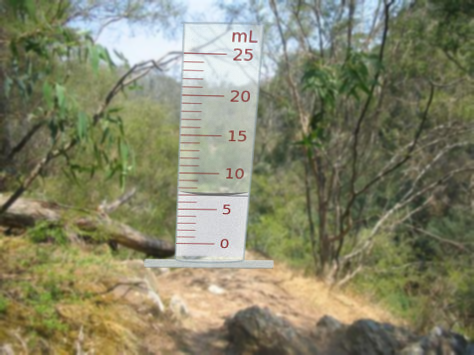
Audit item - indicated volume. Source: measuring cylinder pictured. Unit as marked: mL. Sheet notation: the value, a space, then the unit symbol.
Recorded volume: 7 mL
